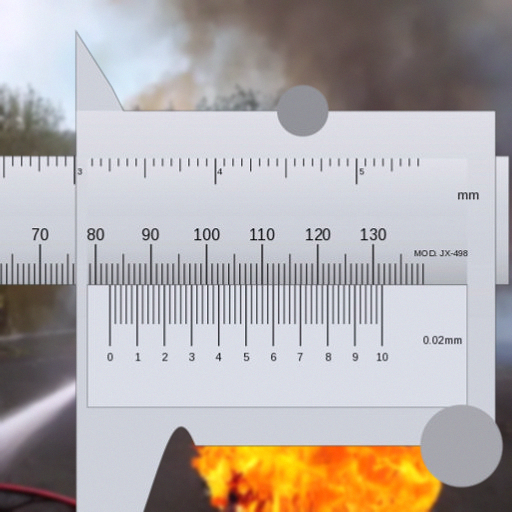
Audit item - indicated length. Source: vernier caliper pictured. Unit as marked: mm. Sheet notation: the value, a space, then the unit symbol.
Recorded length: 82.6 mm
